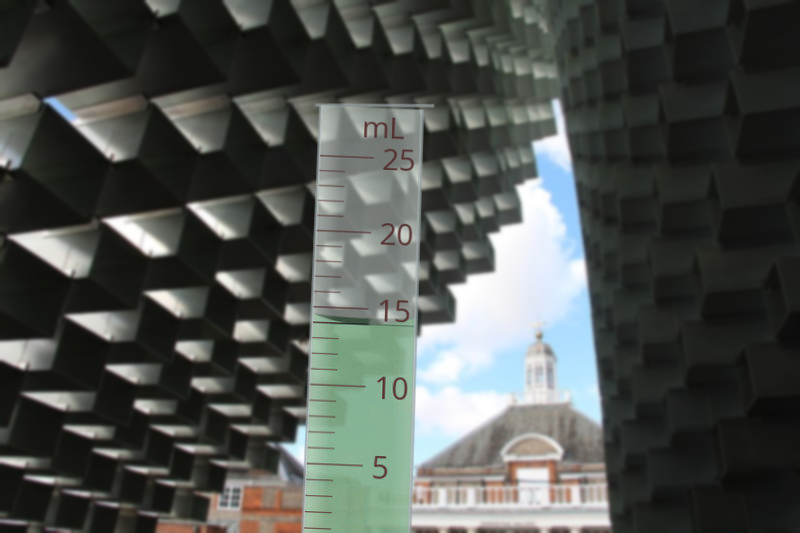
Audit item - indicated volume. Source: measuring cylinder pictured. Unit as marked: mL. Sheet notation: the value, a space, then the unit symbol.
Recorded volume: 14 mL
